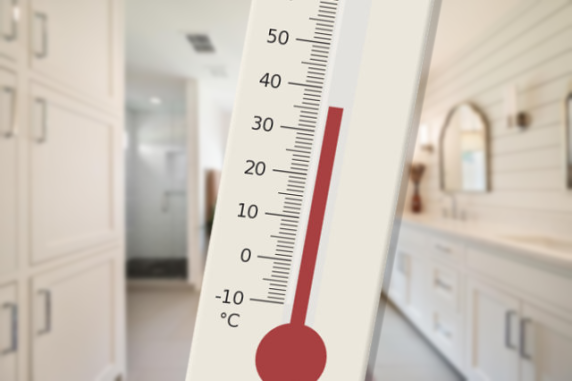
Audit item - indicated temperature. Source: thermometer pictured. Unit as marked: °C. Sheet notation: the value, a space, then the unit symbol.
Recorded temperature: 36 °C
